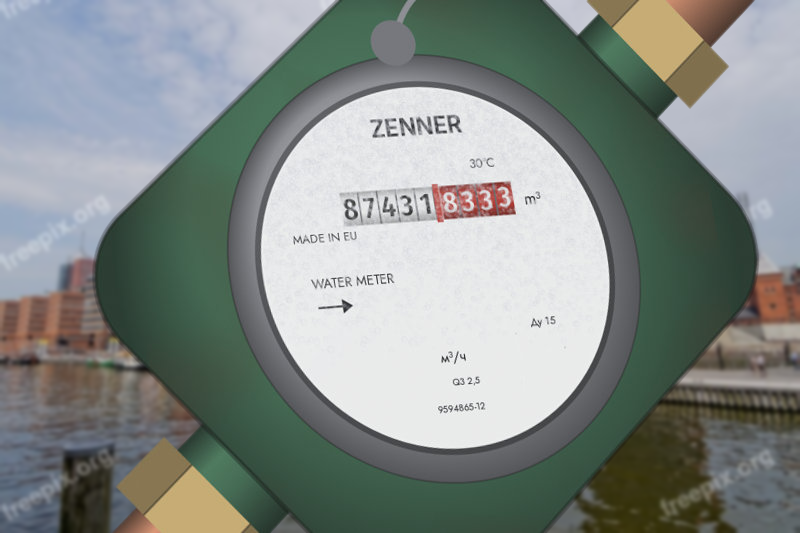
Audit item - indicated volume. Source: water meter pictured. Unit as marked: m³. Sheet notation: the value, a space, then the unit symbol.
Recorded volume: 87431.8333 m³
